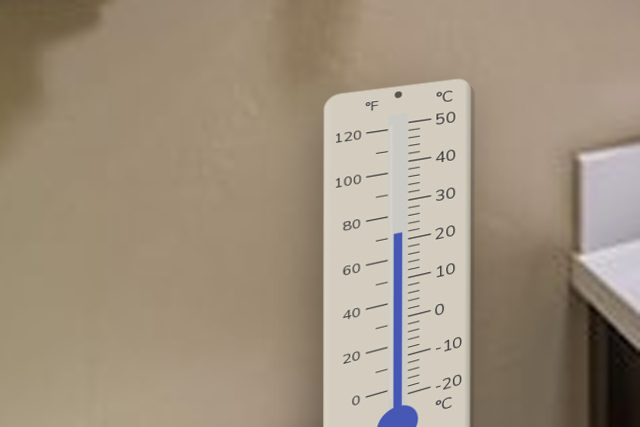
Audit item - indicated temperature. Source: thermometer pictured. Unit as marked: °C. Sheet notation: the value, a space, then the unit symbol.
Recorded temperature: 22 °C
